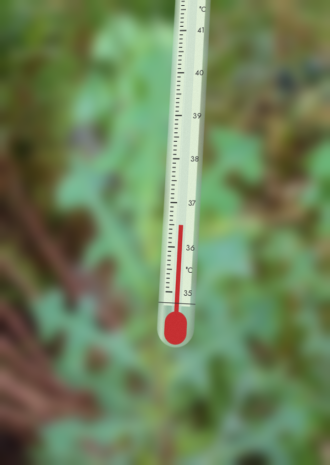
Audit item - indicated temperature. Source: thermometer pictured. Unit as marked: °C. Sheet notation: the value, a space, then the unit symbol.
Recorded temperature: 36.5 °C
